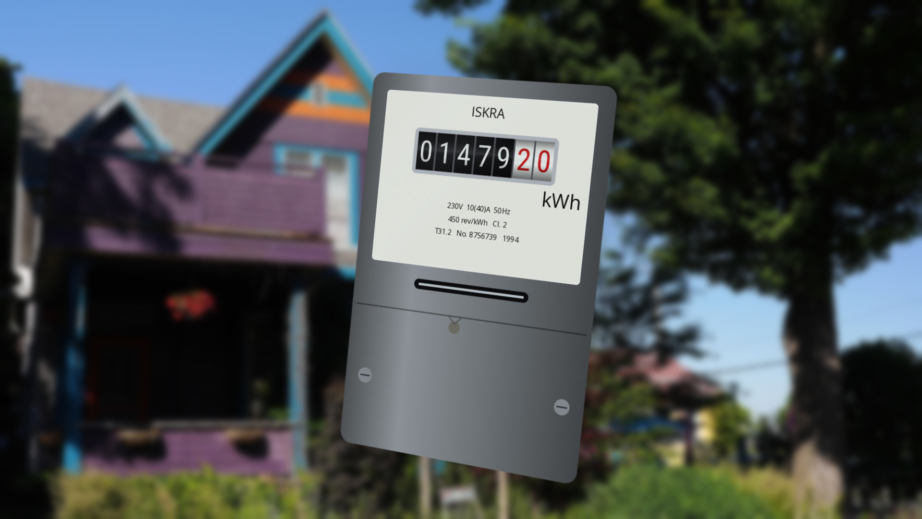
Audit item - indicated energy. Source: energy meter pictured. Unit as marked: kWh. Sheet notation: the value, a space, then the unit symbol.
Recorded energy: 1479.20 kWh
